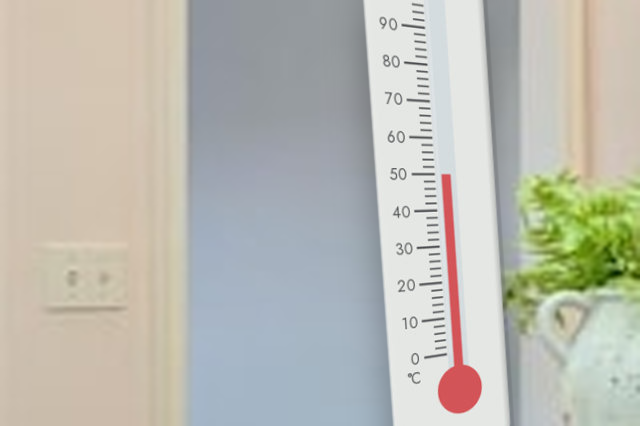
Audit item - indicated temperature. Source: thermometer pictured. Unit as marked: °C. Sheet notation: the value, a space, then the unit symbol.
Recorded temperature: 50 °C
